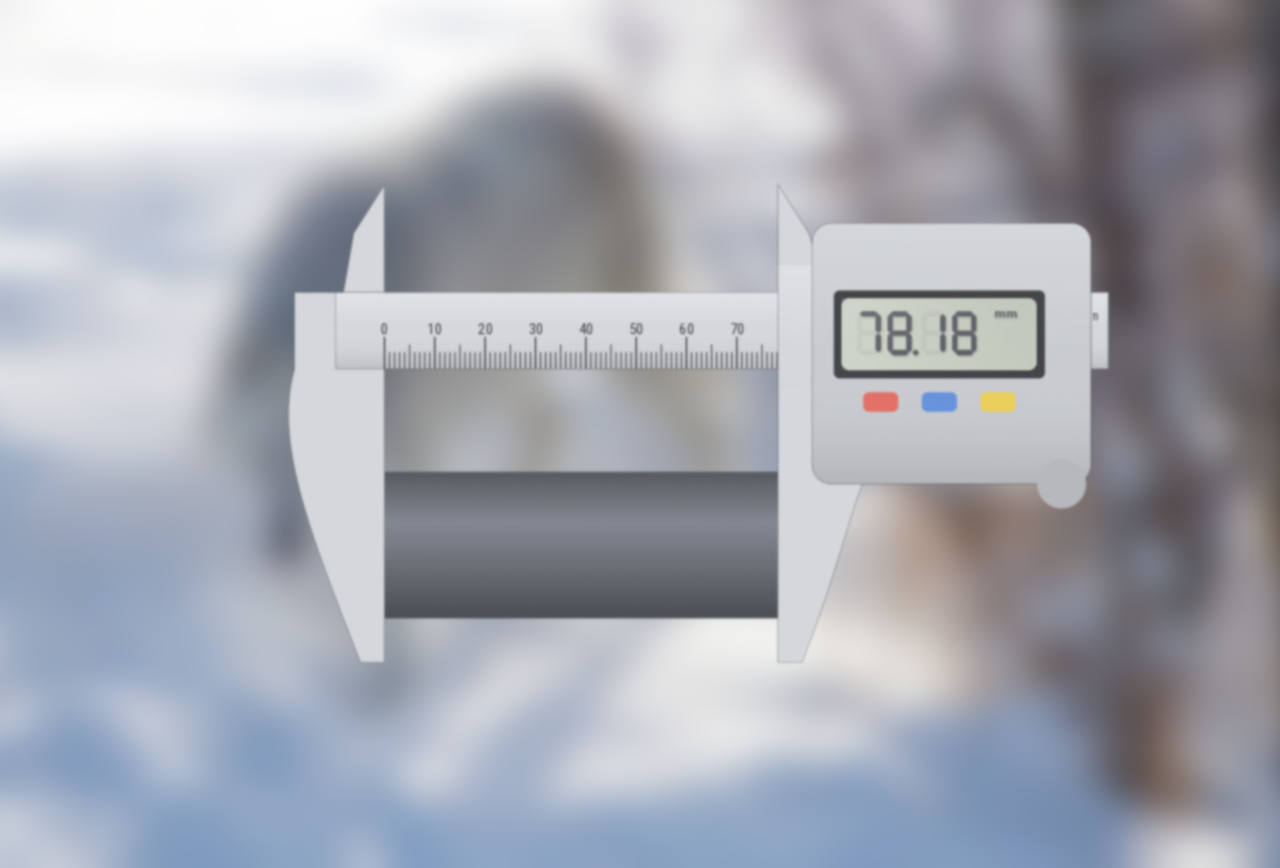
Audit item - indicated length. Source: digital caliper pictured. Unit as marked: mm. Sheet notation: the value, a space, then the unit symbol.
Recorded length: 78.18 mm
